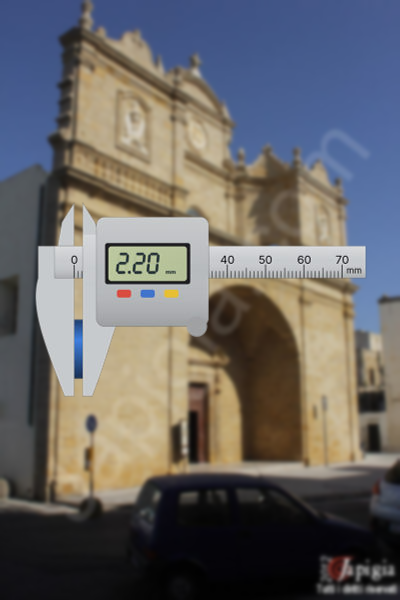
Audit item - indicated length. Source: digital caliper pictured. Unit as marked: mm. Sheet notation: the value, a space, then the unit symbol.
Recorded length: 2.20 mm
